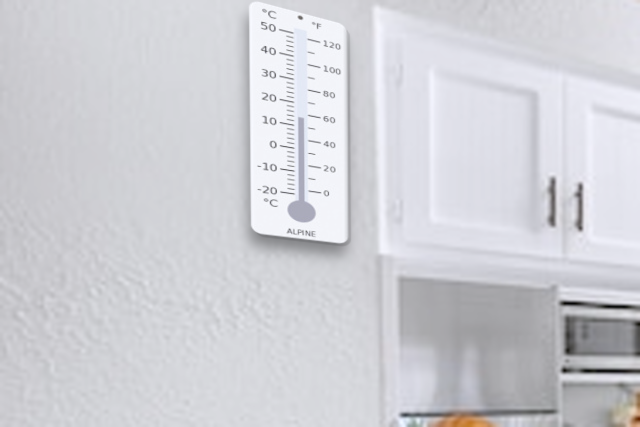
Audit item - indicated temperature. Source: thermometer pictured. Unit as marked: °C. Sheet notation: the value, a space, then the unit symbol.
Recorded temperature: 14 °C
